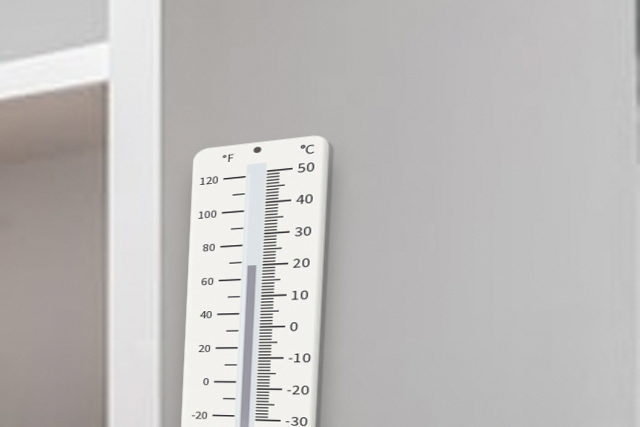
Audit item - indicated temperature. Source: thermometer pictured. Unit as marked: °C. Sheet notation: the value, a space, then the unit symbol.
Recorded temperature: 20 °C
